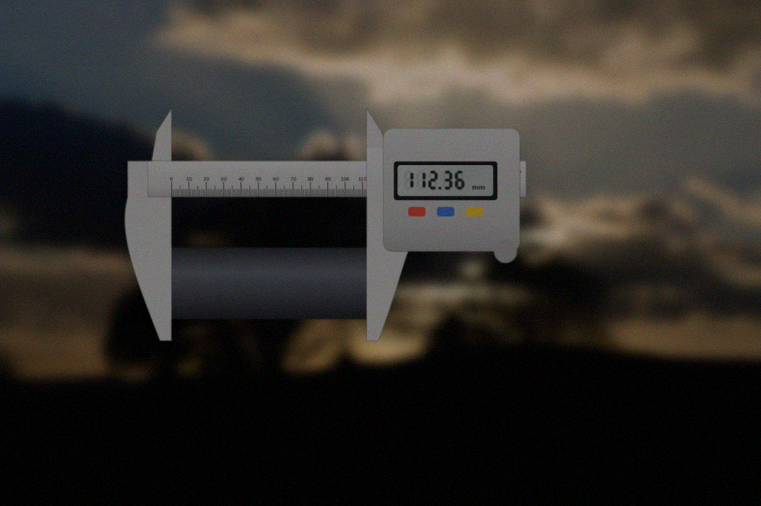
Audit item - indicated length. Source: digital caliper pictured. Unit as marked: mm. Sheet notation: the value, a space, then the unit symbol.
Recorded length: 112.36 mm
